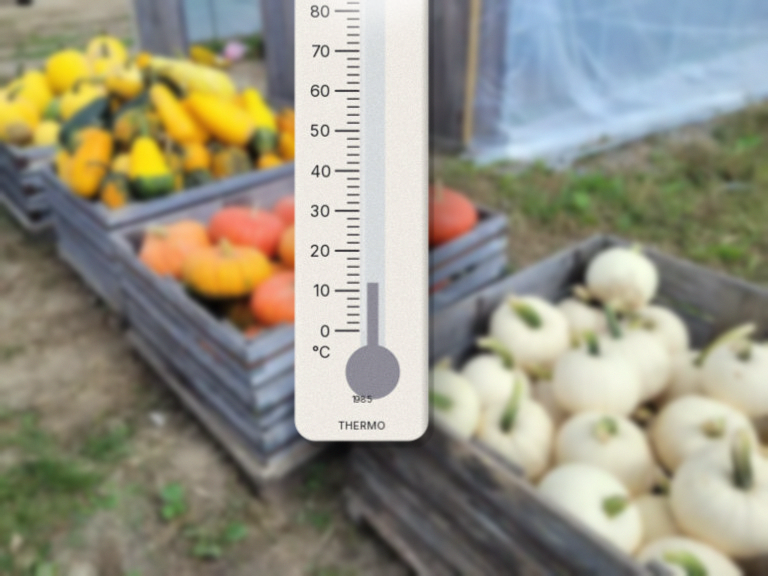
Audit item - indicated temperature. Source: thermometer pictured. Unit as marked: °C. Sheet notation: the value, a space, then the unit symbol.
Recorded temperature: 12 °C
